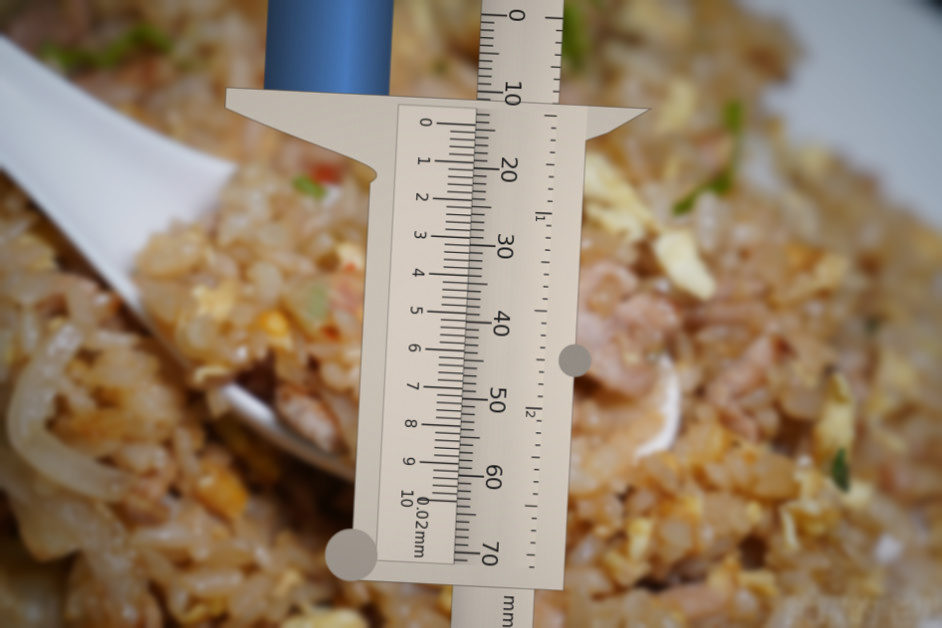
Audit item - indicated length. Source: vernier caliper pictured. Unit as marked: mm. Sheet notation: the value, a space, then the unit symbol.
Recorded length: 14.4 mm
